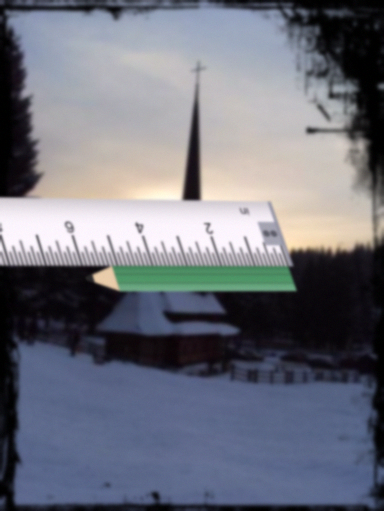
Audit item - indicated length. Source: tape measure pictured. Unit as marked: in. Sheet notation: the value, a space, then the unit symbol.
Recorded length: 6 in
